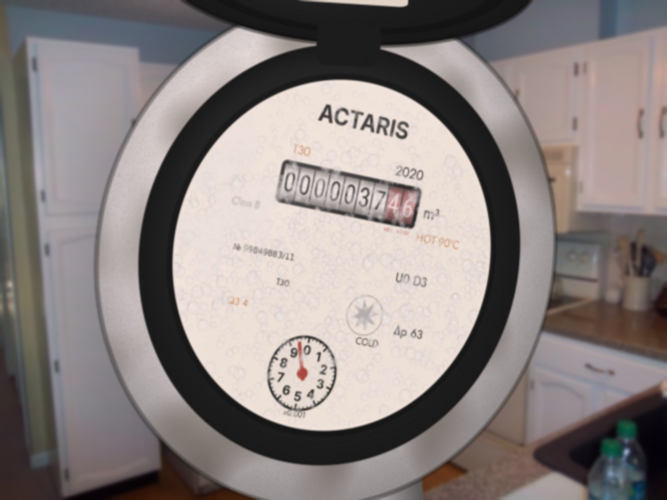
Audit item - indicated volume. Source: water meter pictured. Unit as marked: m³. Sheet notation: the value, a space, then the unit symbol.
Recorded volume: 37.459 m³
